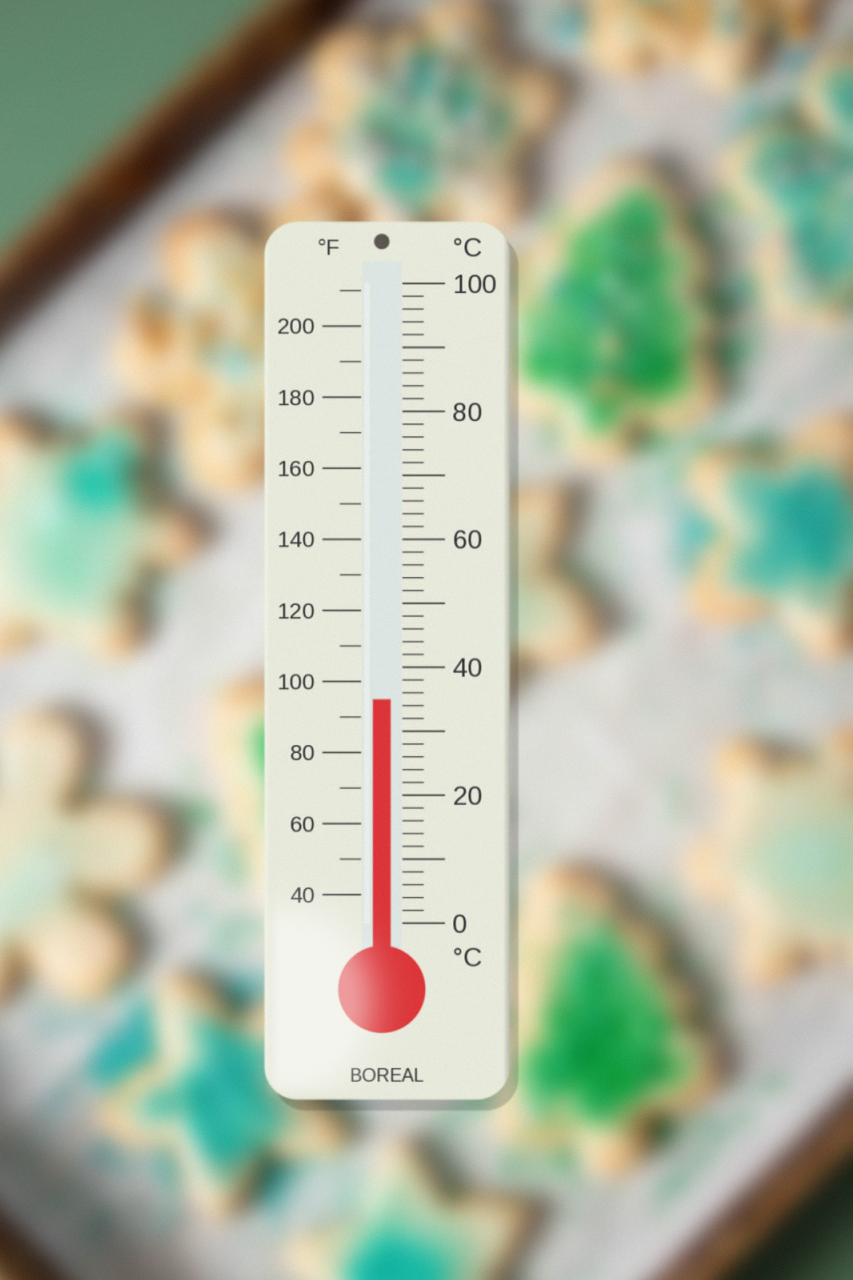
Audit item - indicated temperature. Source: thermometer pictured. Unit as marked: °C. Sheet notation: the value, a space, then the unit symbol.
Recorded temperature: 35 °C
